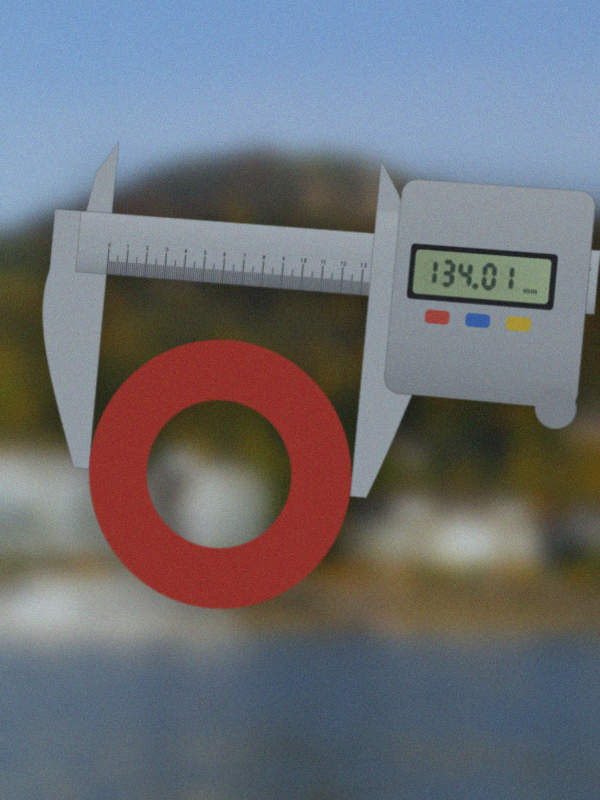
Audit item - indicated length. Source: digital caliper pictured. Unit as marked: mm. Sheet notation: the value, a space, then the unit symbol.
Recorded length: 134.01 mm
